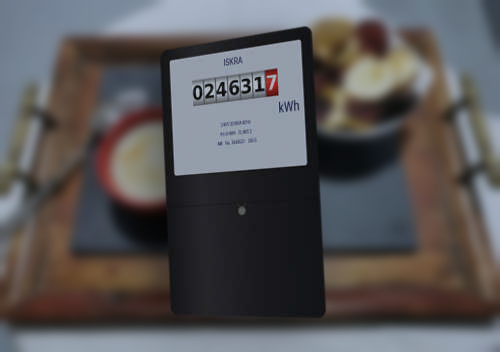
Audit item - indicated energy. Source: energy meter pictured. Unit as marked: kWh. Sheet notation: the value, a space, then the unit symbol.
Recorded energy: 24631.7 kWh
